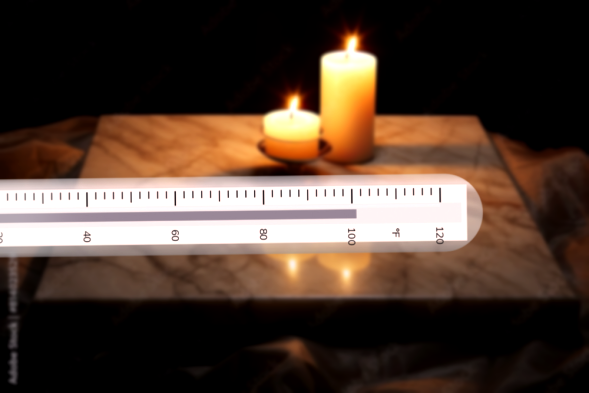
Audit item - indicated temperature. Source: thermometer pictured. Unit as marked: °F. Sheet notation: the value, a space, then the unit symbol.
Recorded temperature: 101 °F
